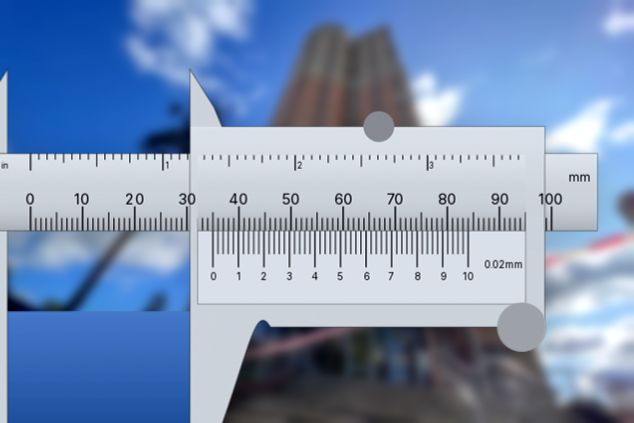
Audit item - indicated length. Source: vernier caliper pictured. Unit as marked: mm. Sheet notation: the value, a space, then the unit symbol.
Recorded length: 35.0 mm
